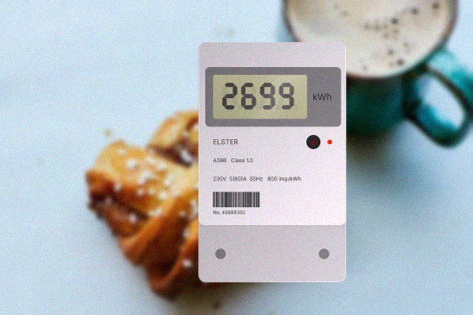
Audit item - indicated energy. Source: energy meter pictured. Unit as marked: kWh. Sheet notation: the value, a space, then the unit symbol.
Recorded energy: 2699 kWh
